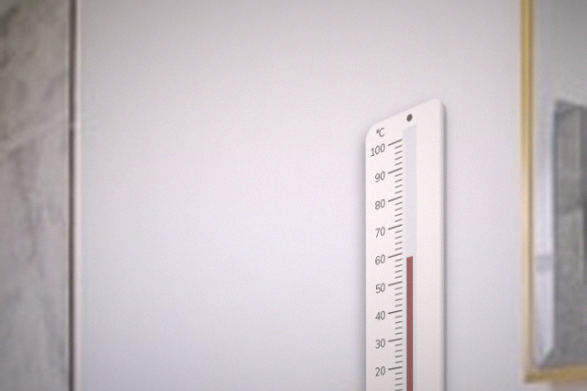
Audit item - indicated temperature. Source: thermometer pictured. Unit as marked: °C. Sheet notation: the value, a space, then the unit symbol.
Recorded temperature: 58 °C
